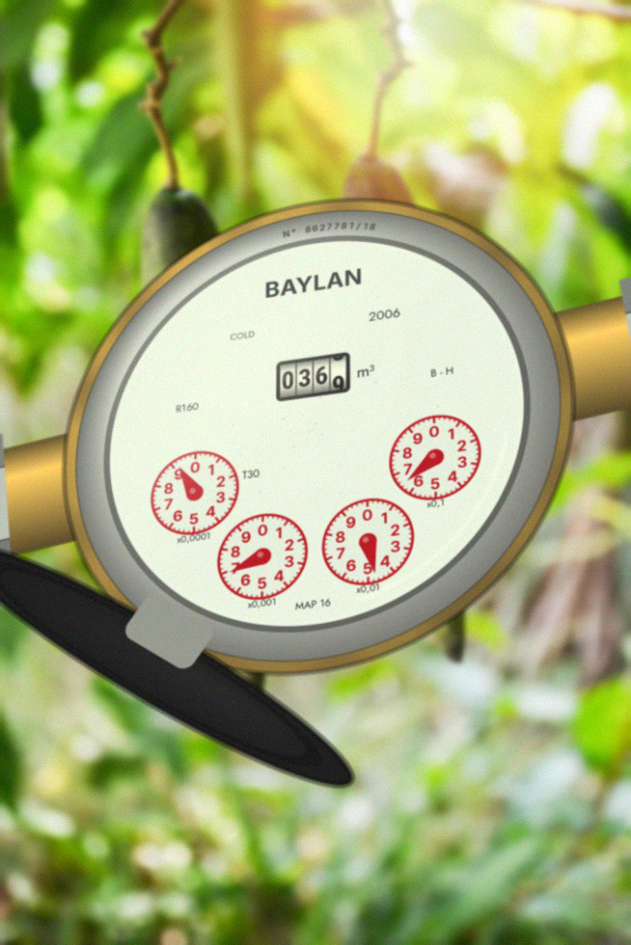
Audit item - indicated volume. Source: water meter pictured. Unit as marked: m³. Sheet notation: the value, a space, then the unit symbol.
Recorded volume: 368.6469 m³
